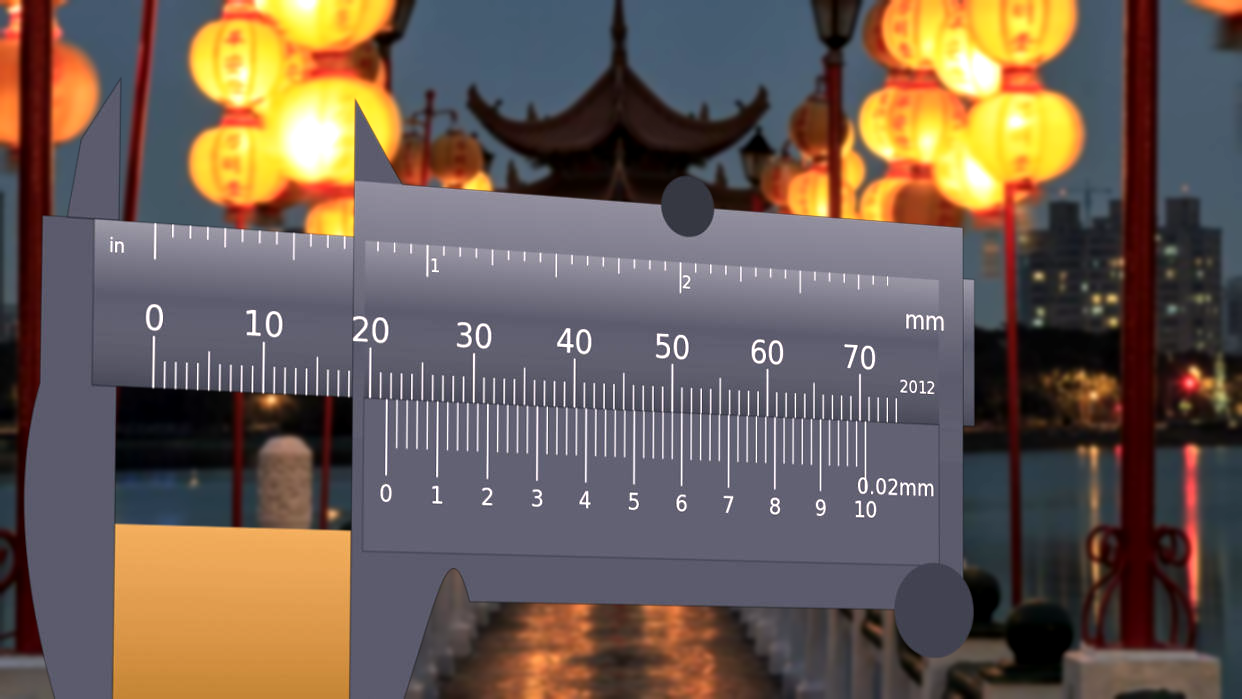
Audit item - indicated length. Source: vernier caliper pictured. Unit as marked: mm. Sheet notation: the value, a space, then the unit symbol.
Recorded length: 21.6 mm
